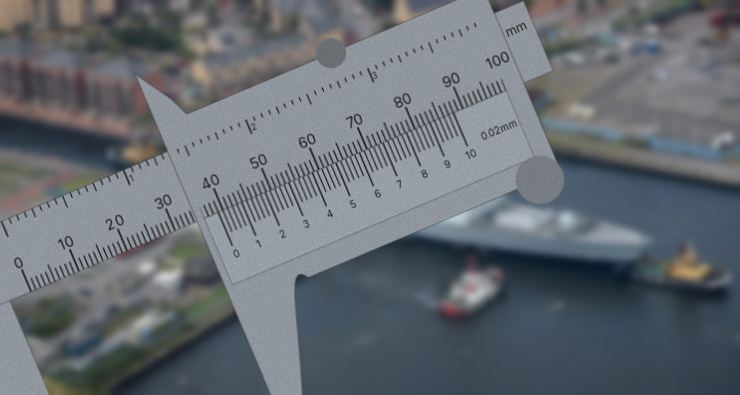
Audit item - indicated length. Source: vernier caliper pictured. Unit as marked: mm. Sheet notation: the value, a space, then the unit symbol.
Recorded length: 39.0 mm
